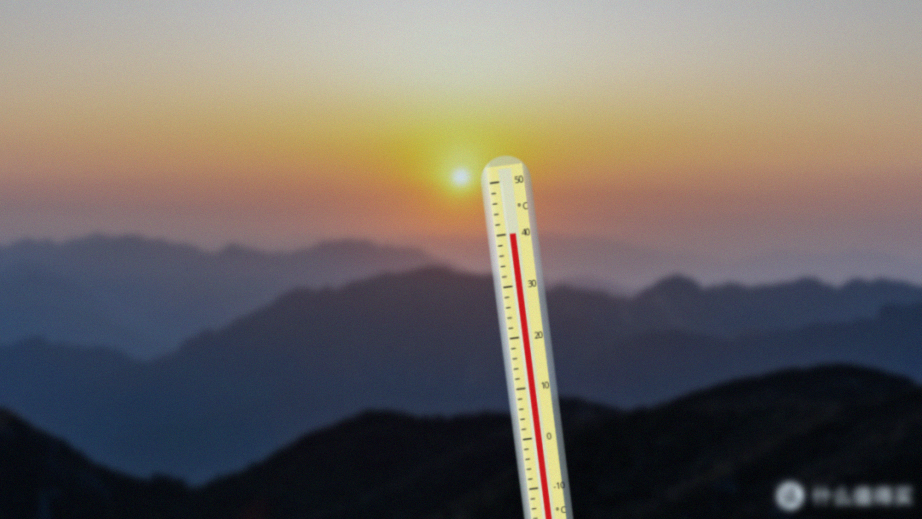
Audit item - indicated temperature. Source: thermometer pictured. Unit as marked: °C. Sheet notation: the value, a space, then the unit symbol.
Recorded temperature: 40 °C
